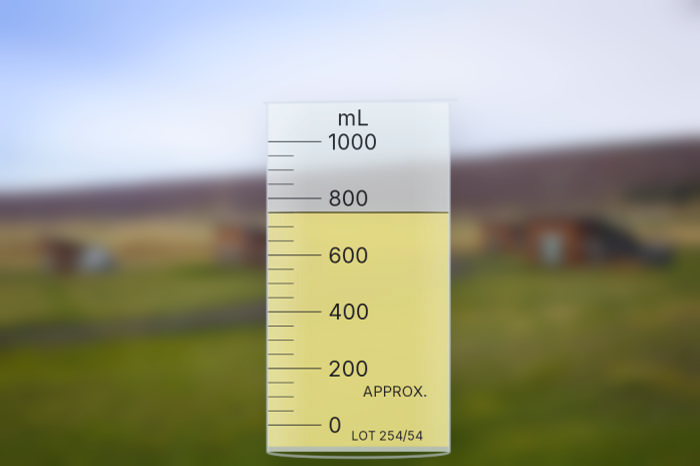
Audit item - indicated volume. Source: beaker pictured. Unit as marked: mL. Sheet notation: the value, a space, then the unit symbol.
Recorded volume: 750 mL
